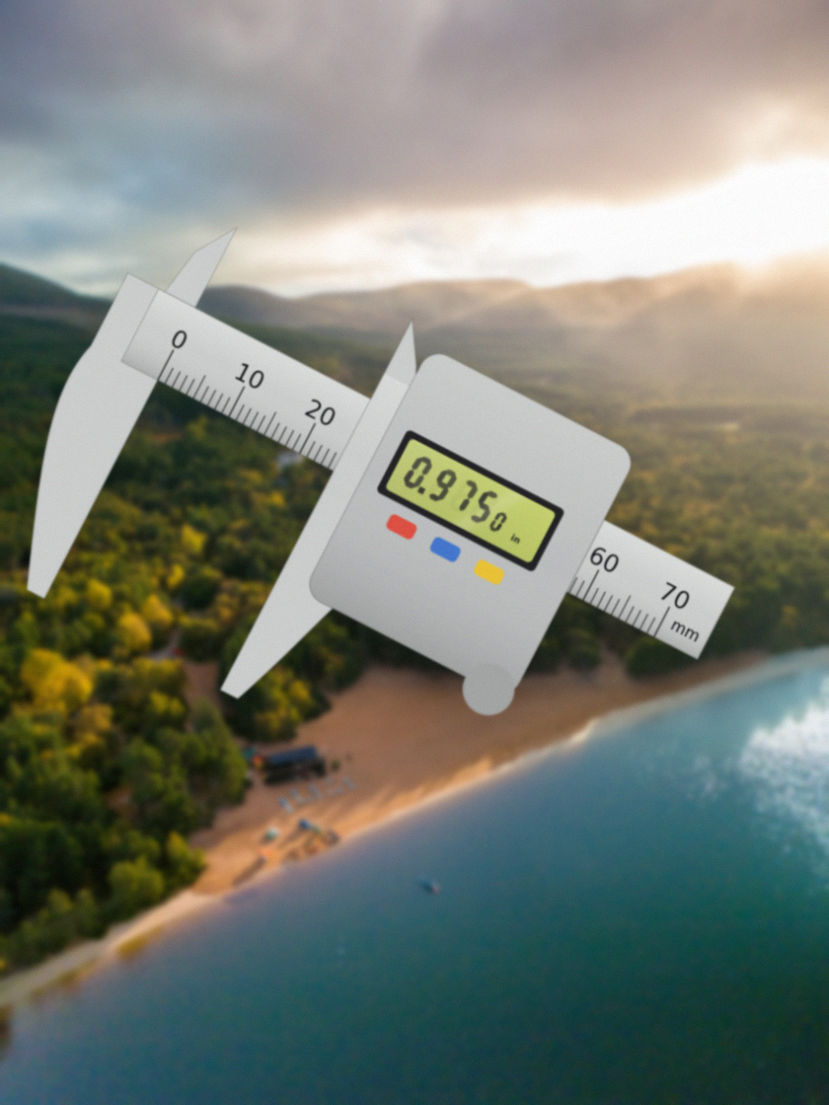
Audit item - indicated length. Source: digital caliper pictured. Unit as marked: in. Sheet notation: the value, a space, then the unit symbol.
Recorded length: 0.9750 in
